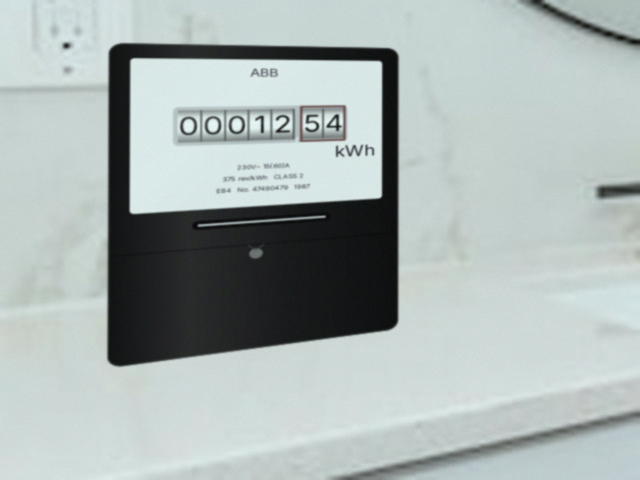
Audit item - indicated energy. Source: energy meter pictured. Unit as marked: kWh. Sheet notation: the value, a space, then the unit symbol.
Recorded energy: 12.54 kWh
